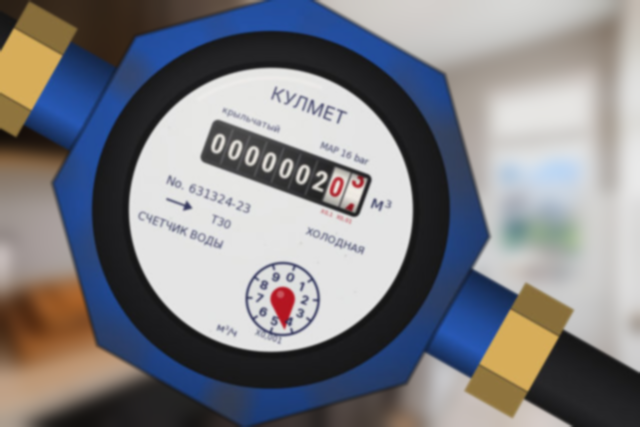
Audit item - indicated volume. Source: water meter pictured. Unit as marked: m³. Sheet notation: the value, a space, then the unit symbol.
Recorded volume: 2.034 m³
